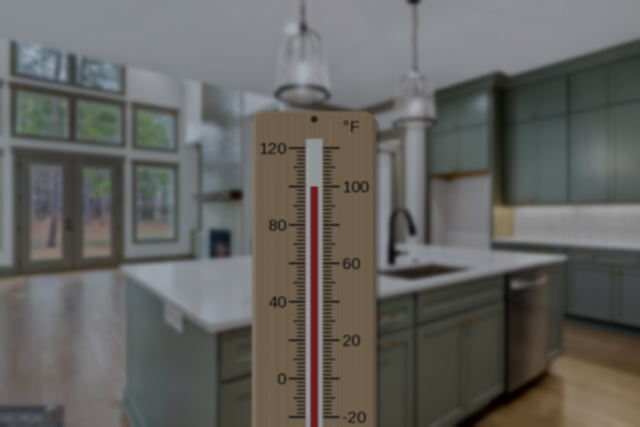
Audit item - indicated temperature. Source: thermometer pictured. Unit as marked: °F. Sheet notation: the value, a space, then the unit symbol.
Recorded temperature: 100 °F
